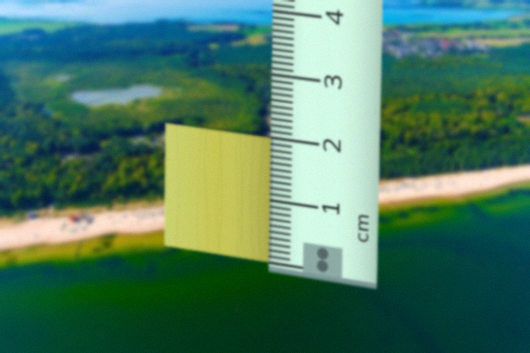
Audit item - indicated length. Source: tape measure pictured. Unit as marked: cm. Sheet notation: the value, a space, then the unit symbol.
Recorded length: 2 cm
